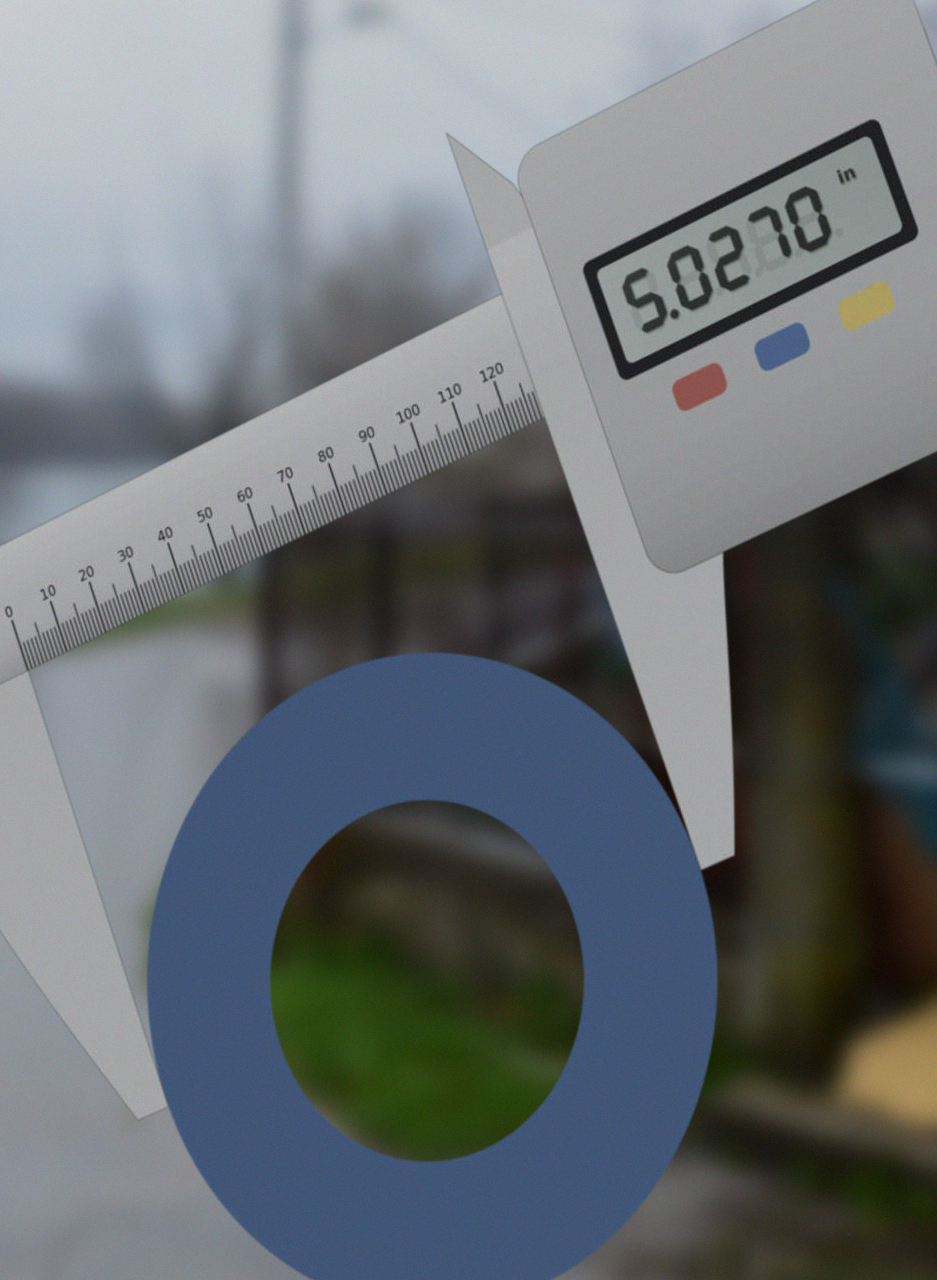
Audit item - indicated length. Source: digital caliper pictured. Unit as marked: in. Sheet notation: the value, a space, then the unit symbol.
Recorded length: 5.0270 in
